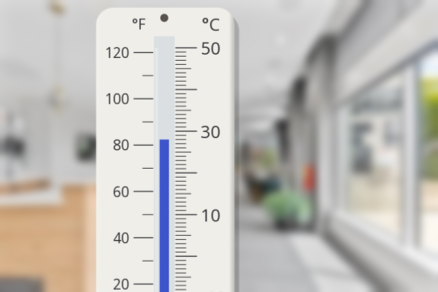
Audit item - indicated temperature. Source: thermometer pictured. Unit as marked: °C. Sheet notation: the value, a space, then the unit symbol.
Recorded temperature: 28 °C
